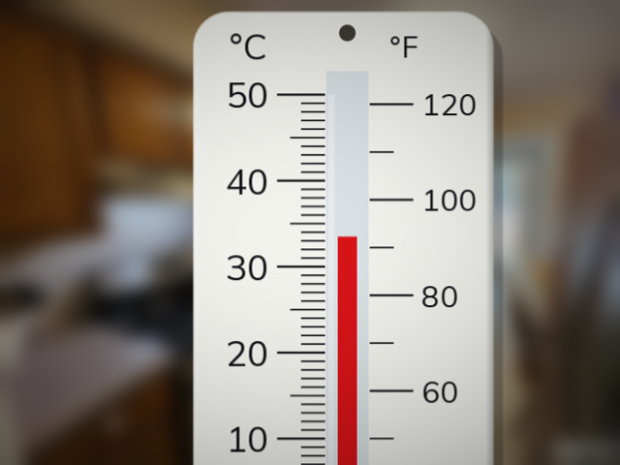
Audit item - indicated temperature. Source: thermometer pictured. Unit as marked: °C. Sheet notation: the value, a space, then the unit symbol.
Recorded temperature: 33.5 °C
